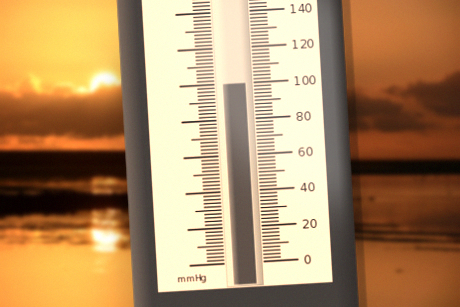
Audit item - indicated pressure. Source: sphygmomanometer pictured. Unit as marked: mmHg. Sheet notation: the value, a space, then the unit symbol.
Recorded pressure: 100 mmHg
